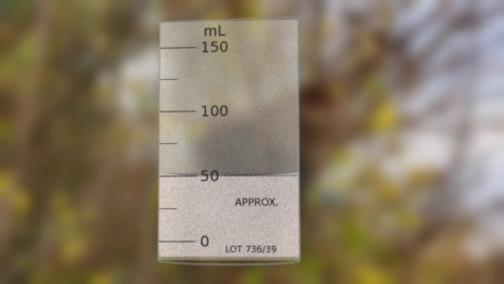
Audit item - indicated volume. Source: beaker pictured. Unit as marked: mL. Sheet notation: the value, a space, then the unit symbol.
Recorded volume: 50 mL
